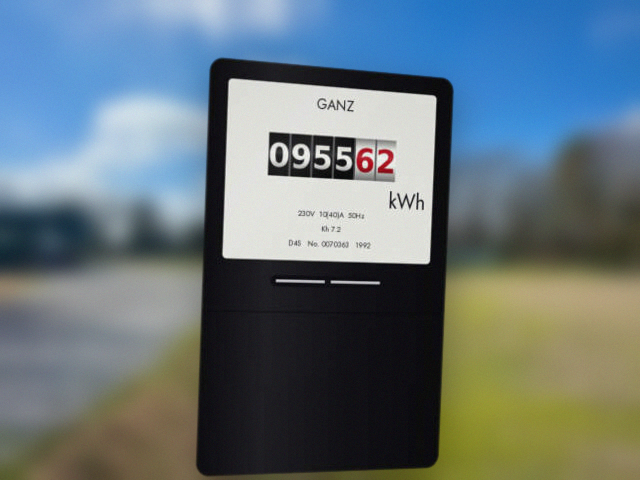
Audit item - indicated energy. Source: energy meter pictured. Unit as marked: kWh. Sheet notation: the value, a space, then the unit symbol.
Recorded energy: 955.62 kWh
